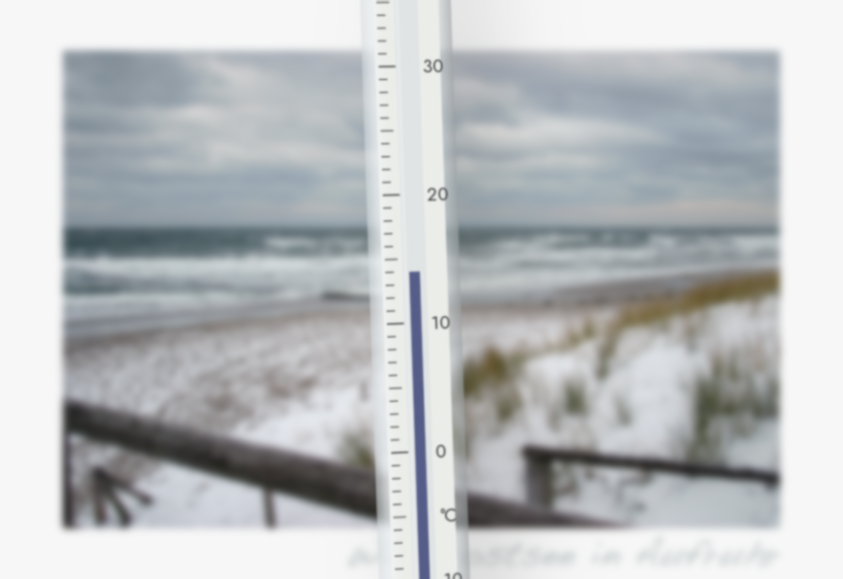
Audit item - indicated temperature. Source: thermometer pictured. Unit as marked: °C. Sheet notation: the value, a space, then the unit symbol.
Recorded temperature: 14 °C
